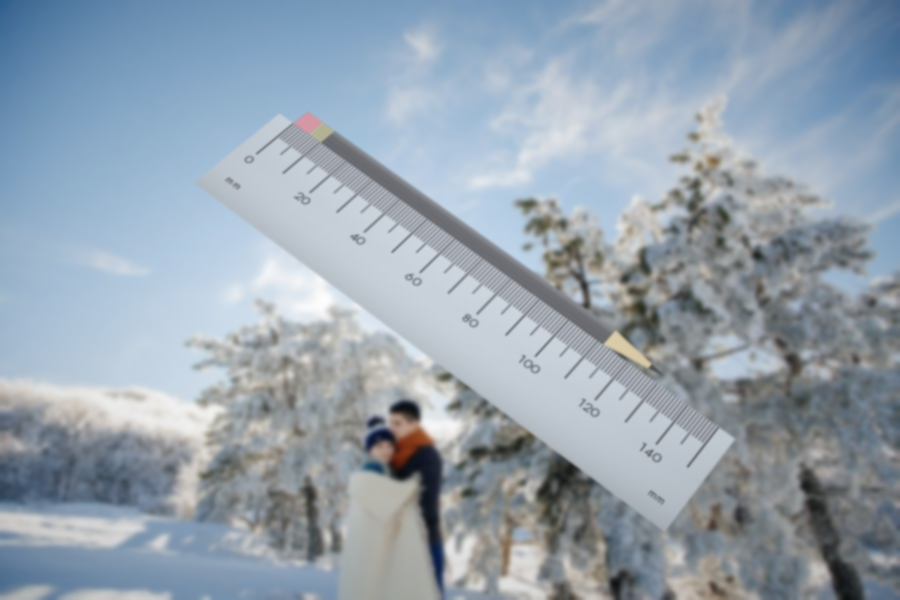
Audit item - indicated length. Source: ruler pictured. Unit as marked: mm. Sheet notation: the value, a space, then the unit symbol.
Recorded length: 130 mm
